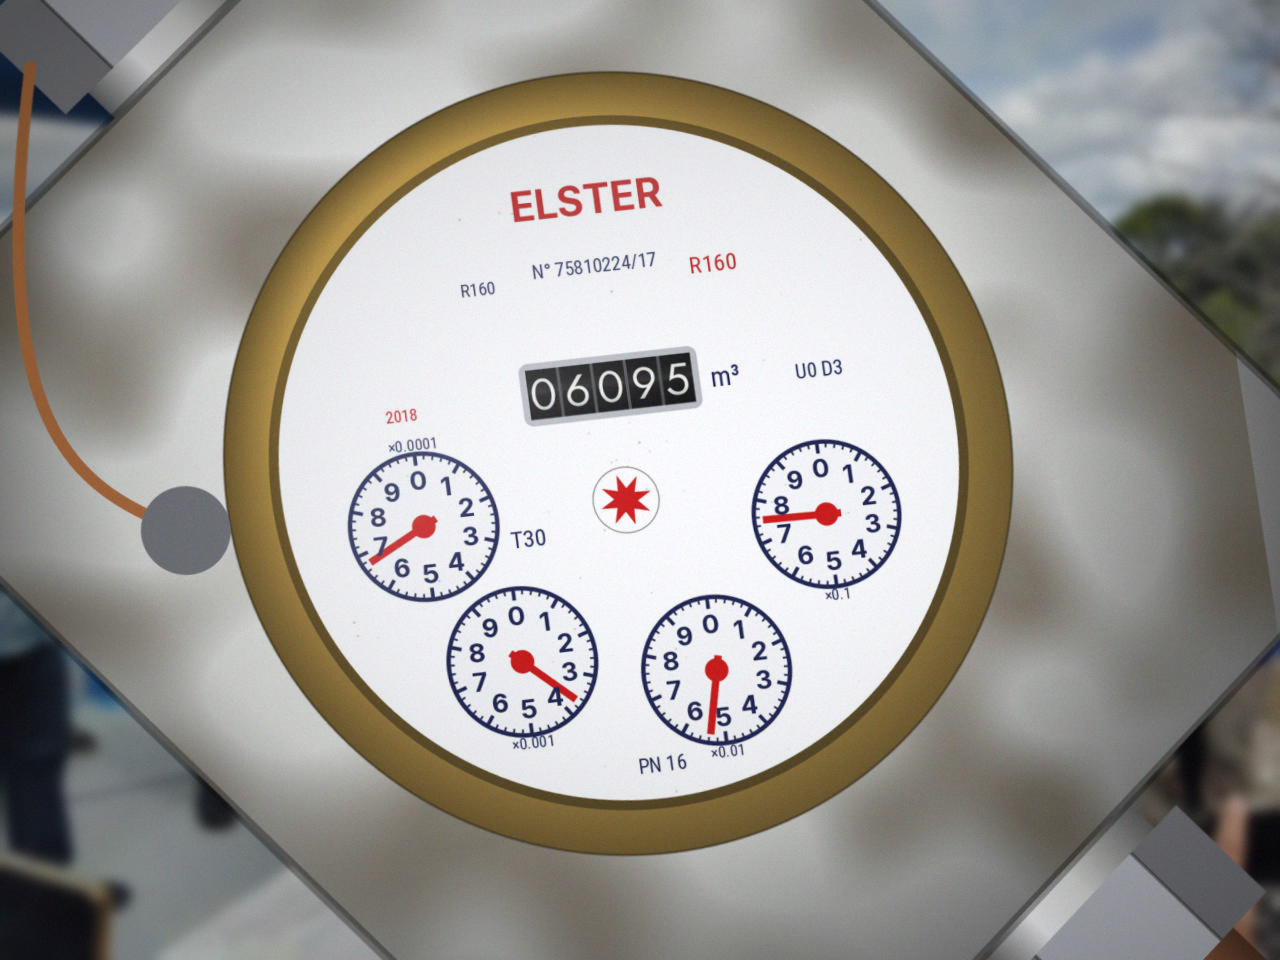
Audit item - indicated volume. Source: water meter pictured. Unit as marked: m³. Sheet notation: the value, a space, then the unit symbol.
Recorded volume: 6095.7536 m³
